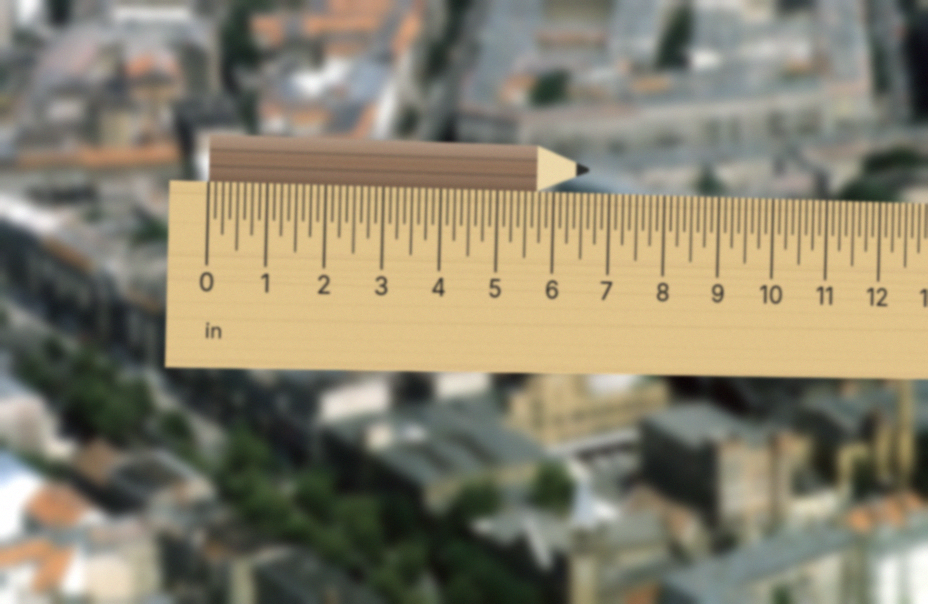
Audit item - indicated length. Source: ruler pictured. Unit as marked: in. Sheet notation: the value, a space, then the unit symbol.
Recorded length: 6.625 in
